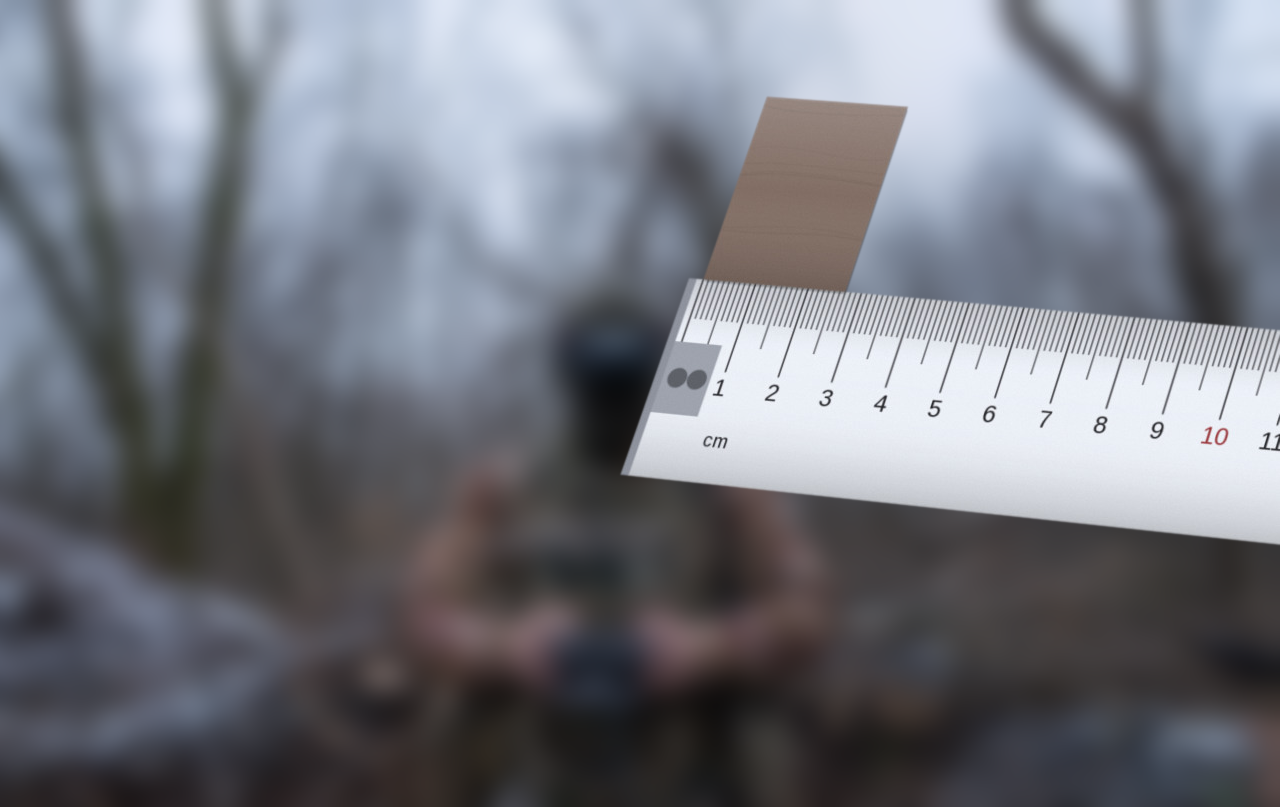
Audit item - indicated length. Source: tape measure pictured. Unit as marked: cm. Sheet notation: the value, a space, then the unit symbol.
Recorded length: 2.7 cm
